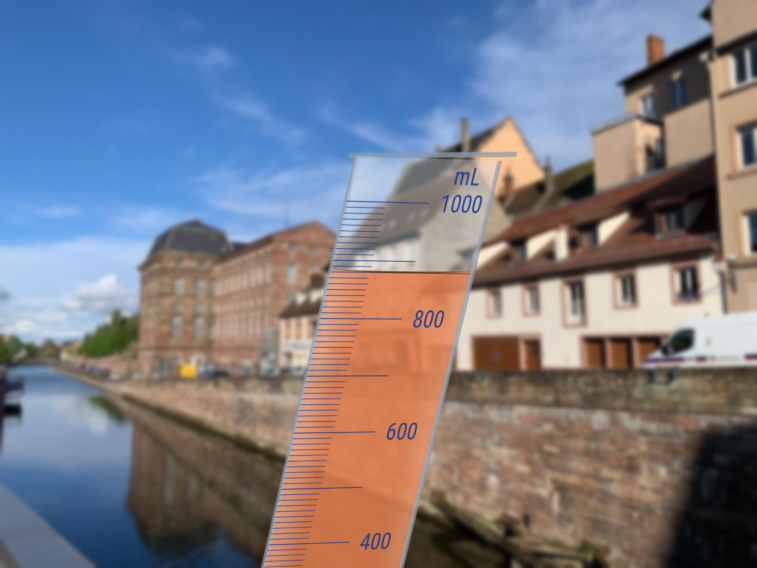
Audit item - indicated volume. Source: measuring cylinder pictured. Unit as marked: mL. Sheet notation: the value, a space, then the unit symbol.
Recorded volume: 880 mL
